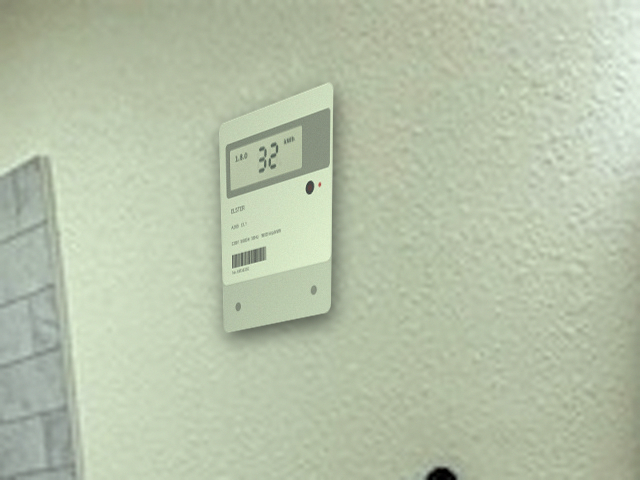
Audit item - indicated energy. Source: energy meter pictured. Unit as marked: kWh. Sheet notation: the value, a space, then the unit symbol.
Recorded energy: 32 kWh
